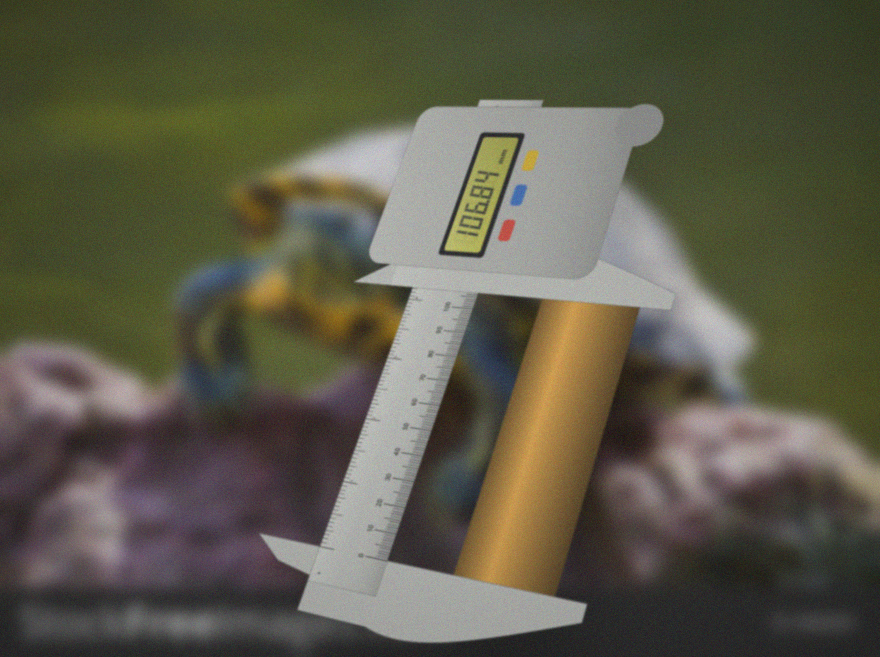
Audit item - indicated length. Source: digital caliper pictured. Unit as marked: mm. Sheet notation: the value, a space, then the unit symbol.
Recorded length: 106.84 mm
